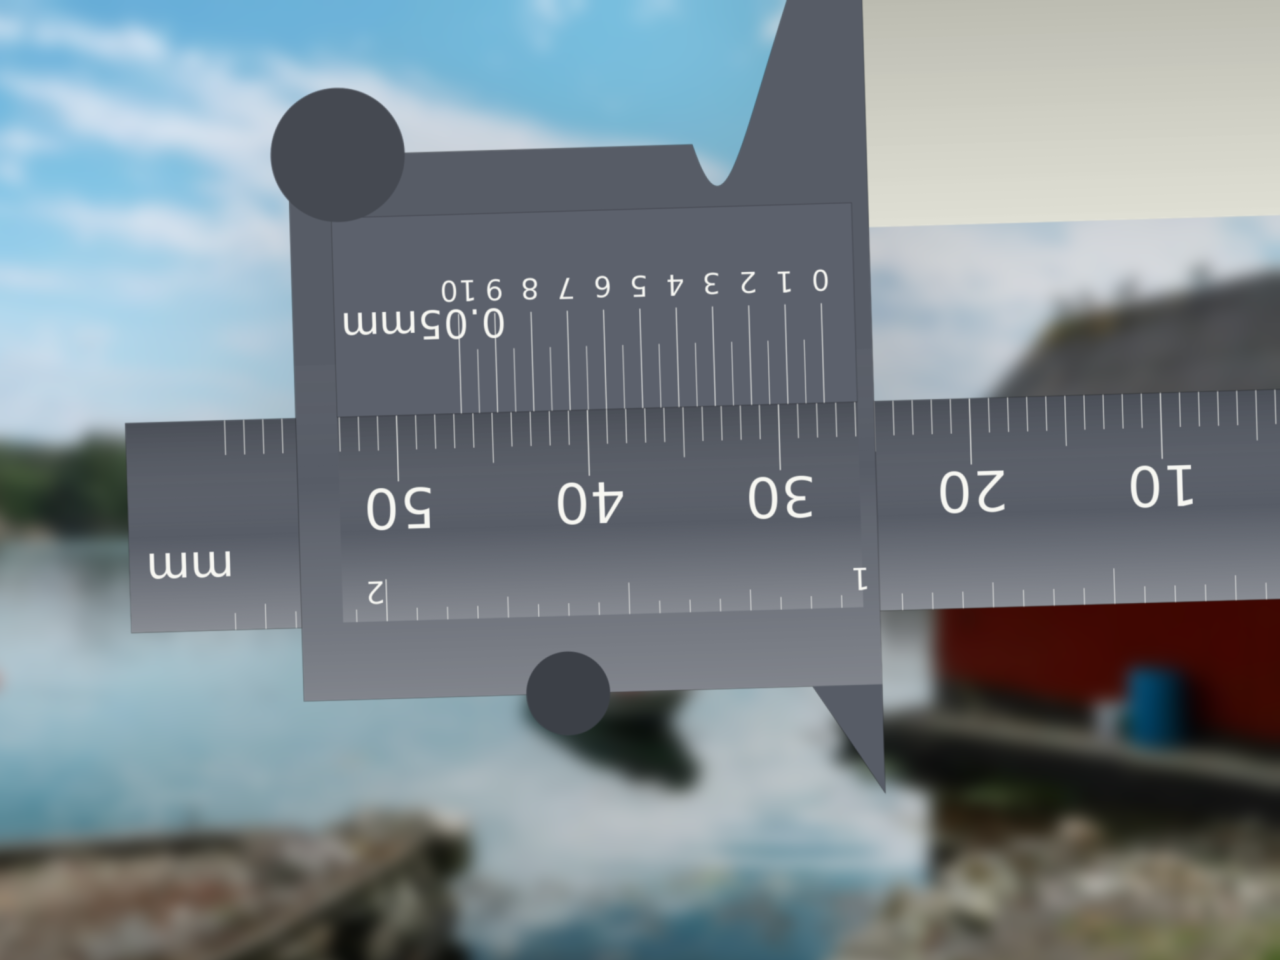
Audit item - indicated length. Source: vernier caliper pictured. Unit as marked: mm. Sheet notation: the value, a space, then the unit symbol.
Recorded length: 27.6 mm
